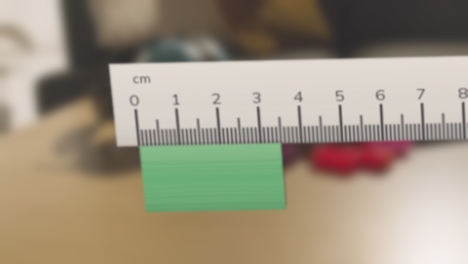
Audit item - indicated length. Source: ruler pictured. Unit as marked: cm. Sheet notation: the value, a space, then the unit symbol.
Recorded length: 3.5 cm
